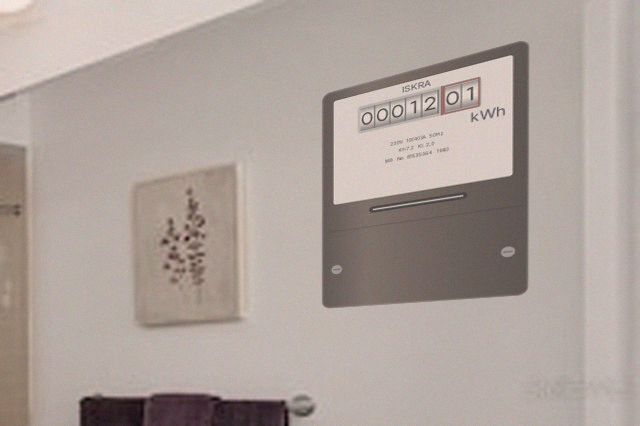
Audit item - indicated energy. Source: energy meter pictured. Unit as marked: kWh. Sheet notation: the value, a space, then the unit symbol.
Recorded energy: 12.01 kWh
